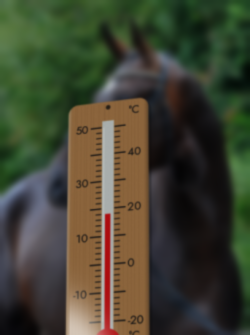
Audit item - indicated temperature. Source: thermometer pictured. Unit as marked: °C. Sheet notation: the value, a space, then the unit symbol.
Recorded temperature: 18 °C
